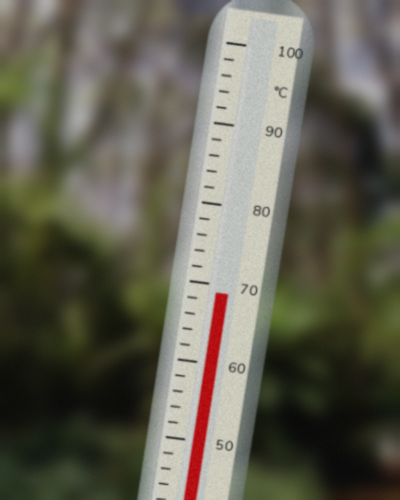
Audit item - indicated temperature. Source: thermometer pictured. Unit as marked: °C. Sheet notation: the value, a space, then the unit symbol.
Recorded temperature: 69 °C
